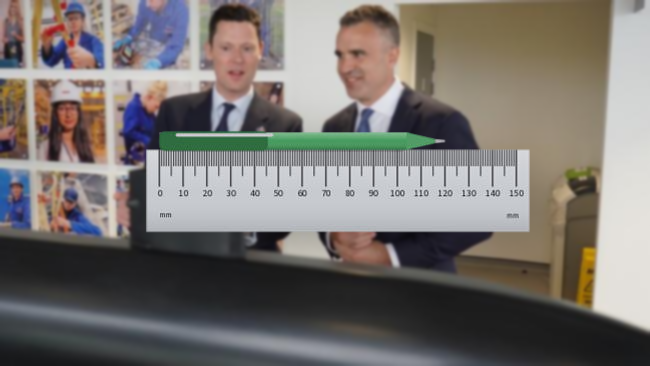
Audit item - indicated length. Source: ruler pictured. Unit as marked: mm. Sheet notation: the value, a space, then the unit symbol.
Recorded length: 120 mm
